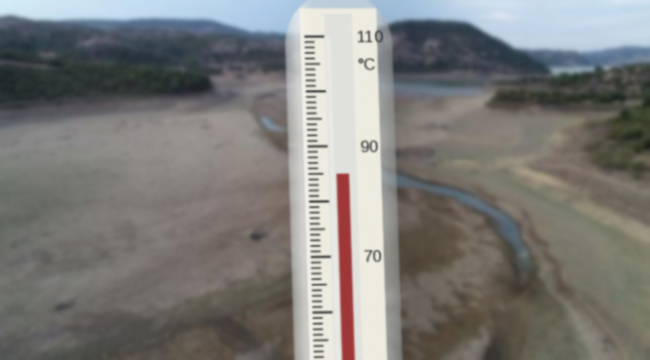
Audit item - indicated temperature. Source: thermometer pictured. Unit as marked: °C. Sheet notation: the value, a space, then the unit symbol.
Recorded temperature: 85 °C
